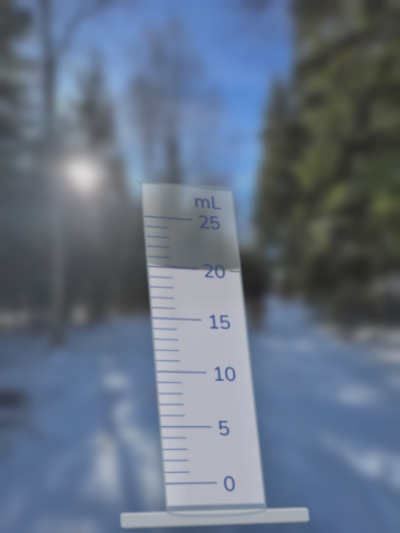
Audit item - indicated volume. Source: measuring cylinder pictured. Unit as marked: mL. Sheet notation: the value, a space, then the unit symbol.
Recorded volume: 20 mL
